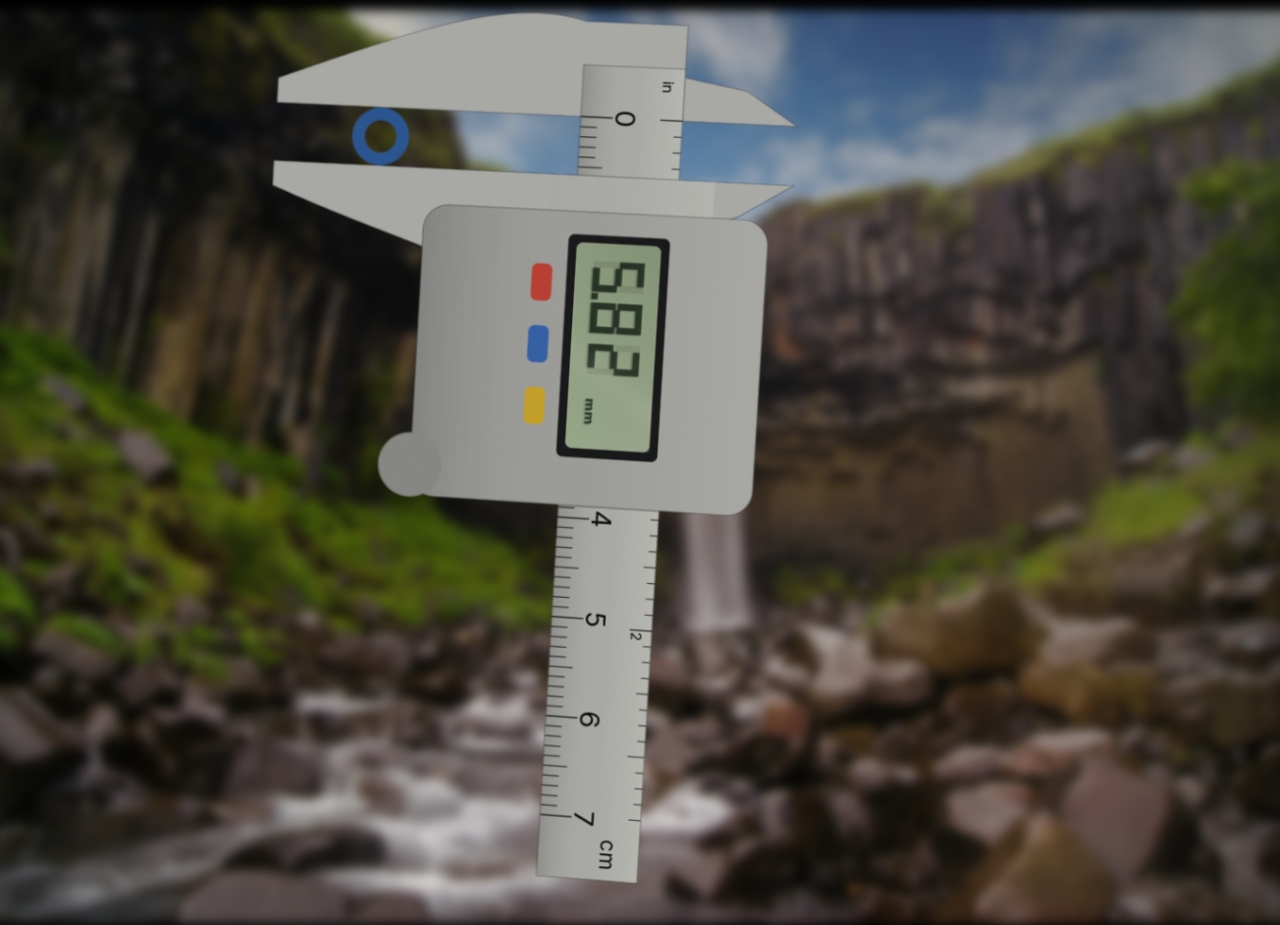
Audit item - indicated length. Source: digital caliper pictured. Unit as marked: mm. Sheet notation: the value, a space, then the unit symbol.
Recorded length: 5.82 mm
